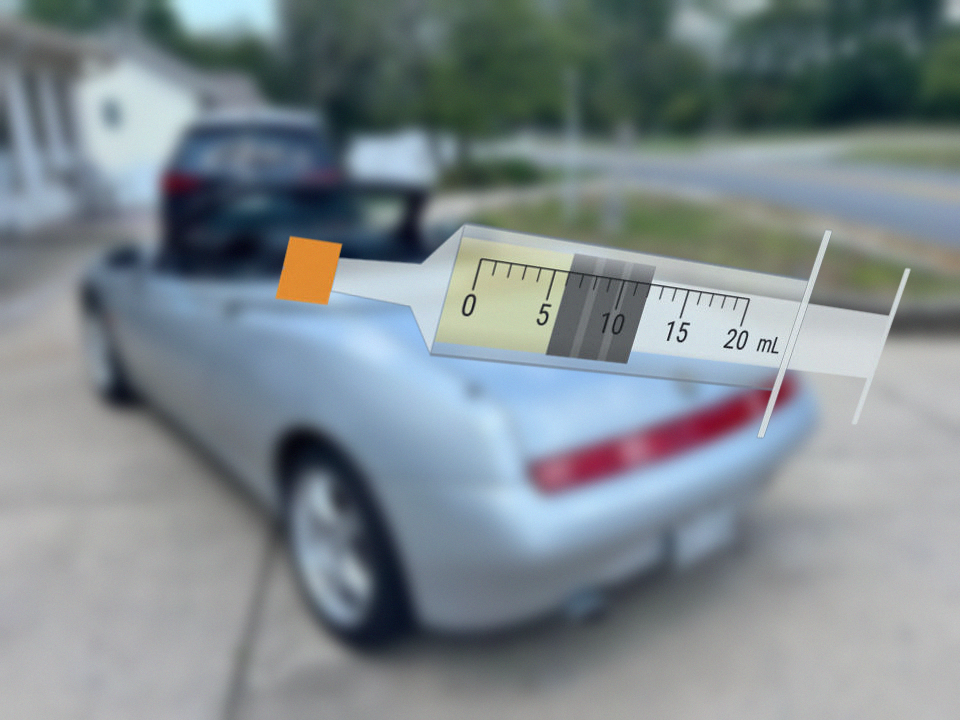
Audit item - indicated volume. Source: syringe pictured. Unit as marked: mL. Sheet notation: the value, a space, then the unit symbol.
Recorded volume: 6 mL
